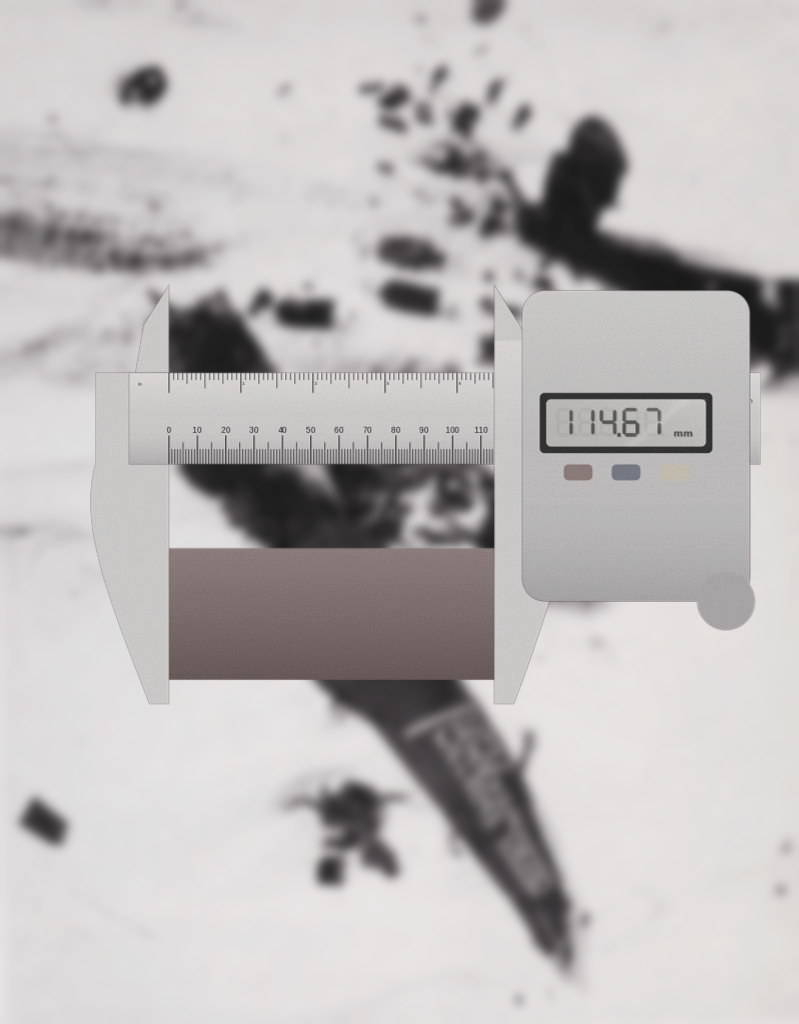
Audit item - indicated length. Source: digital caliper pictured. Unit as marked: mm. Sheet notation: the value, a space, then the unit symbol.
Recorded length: 114.67 mm
